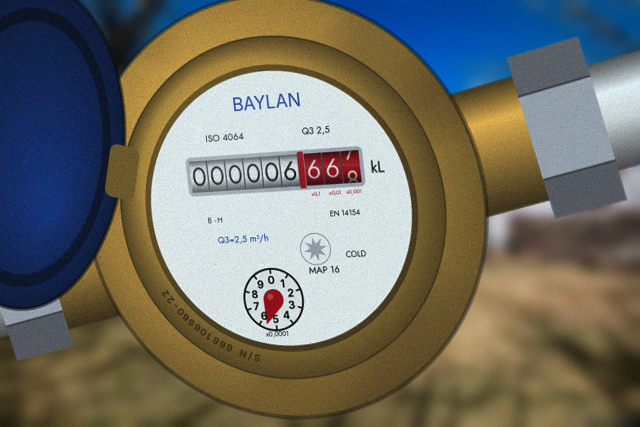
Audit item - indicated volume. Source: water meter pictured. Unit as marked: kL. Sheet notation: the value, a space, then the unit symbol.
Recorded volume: 6.6675 kL
